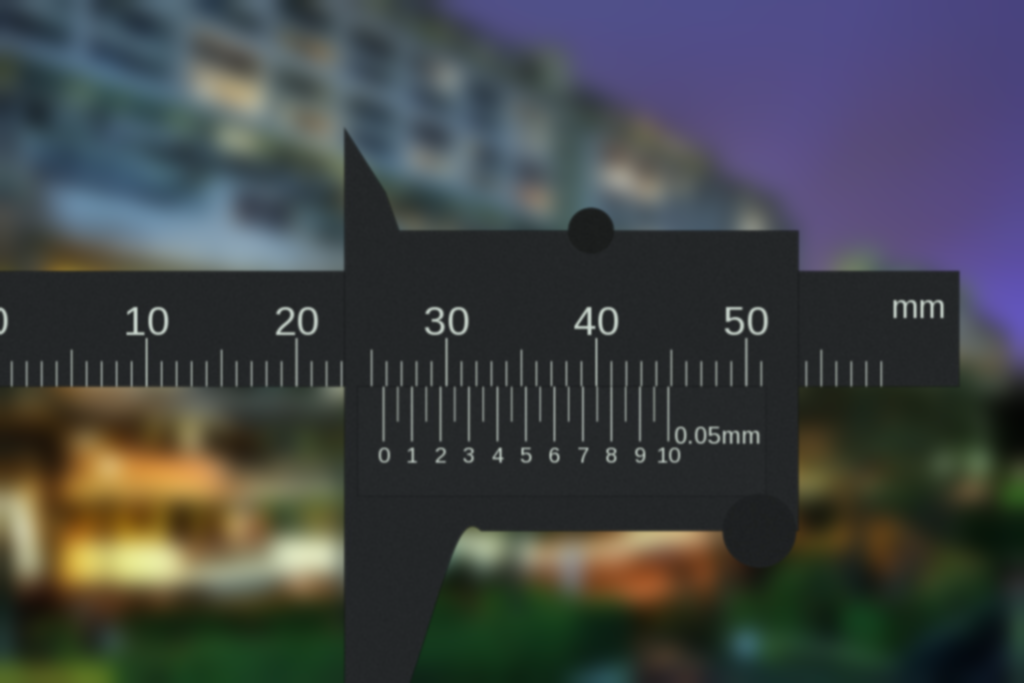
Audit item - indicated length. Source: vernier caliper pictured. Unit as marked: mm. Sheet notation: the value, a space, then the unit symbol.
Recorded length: 25.8 mm
